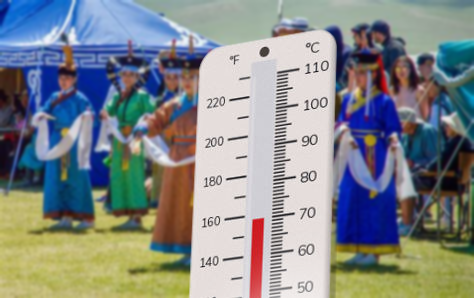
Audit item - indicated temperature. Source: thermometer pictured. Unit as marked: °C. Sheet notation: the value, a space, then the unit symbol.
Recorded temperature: 70 °C
